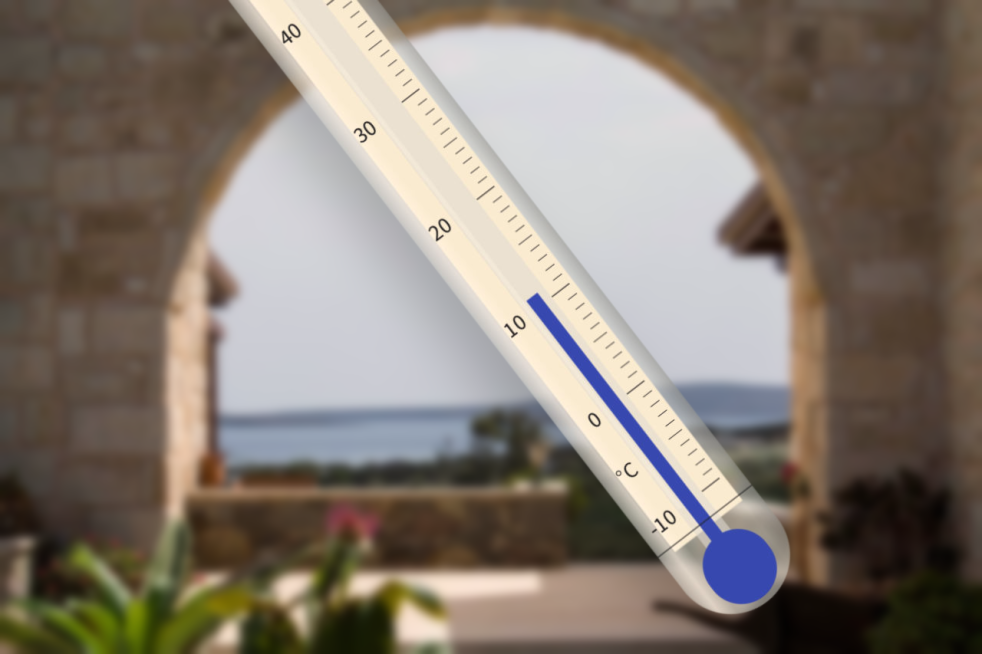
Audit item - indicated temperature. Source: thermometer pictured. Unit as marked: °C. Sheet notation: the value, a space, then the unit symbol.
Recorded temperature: 11 °C
